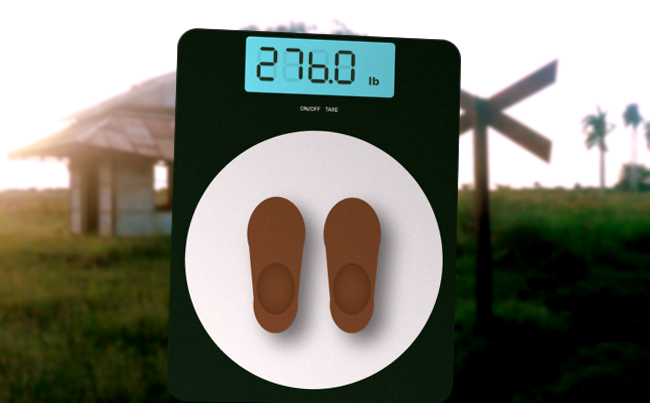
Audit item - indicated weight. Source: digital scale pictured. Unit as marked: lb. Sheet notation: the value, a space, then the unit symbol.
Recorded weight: 276.0 lb
